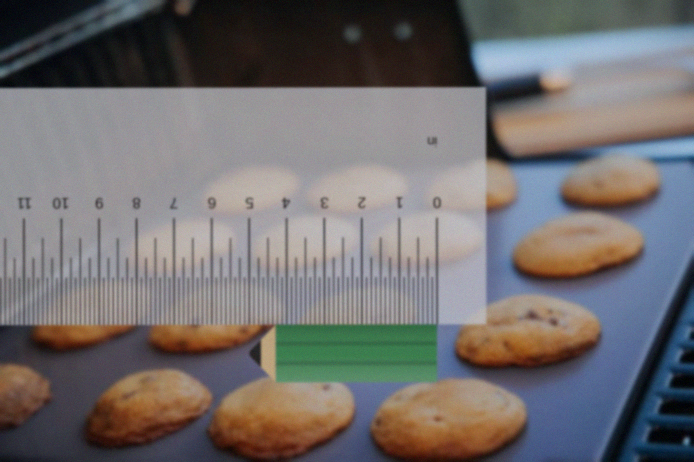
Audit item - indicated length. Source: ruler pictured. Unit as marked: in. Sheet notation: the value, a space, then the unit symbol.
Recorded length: 5 in
